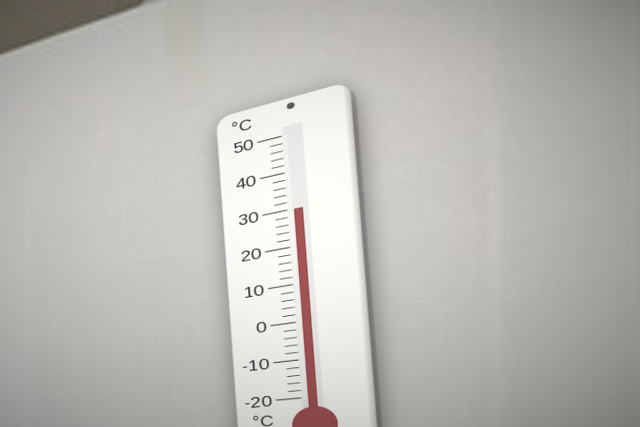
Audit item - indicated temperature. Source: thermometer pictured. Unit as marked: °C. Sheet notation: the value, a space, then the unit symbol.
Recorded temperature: 30 °C
